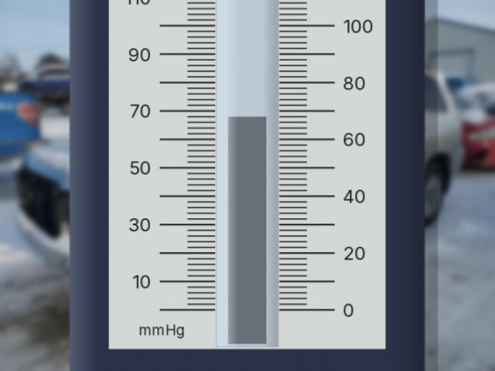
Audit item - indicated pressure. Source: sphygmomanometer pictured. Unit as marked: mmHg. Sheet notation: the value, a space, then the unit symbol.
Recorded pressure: 68 mmHg
